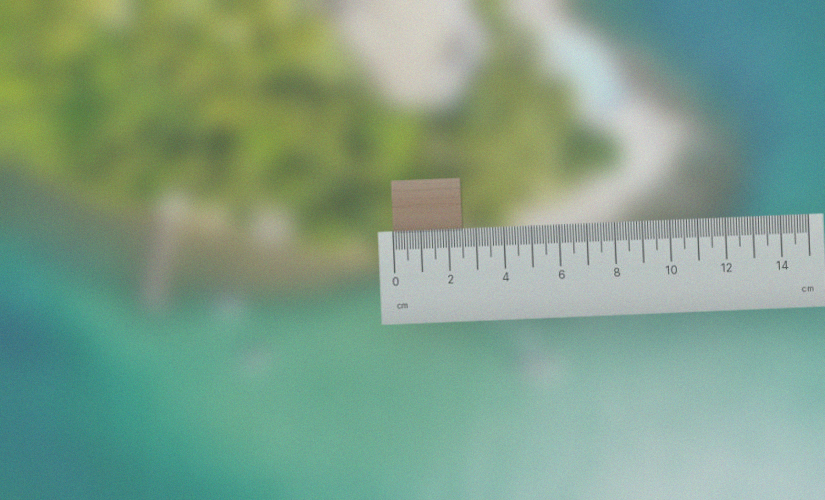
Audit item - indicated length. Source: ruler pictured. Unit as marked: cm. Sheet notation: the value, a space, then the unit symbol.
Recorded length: 2.5 cm
